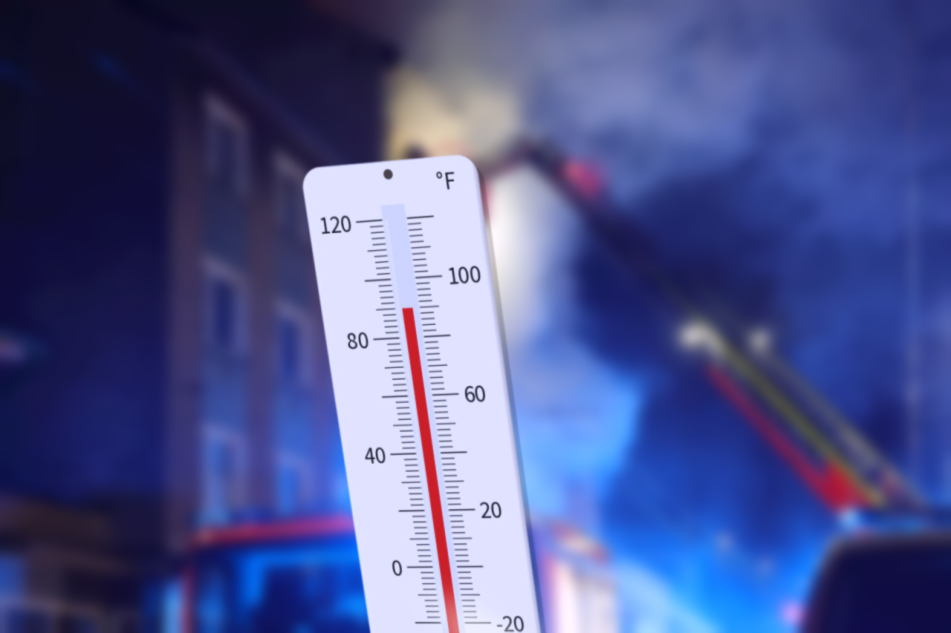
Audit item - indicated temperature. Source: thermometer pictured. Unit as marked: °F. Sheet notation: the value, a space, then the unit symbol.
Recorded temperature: 90 °F
